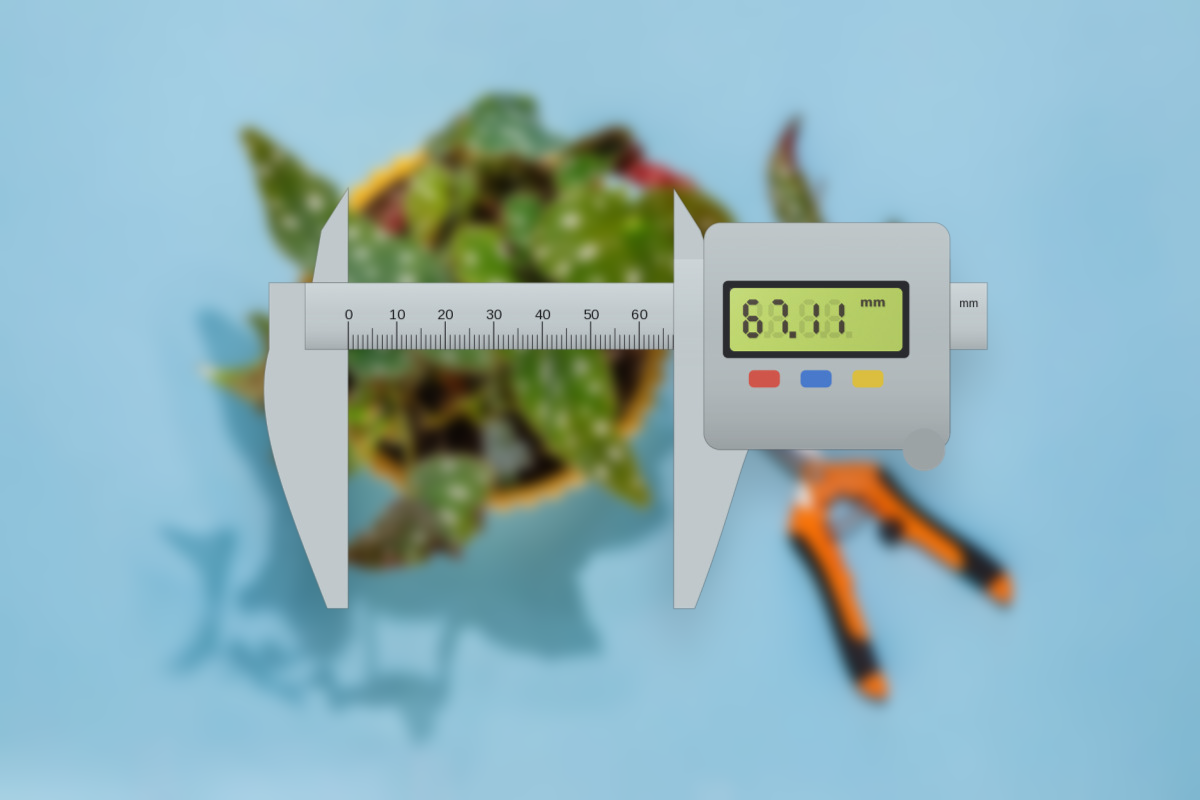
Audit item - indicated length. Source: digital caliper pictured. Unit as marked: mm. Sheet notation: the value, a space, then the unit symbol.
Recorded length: 67.11 mm
